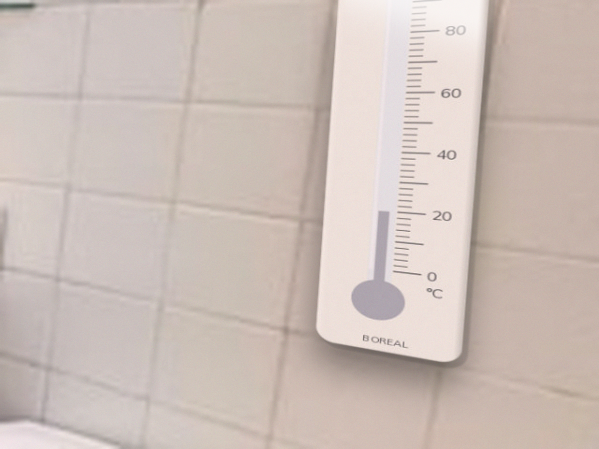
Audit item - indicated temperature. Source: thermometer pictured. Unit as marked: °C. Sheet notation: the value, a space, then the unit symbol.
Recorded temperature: 20 °C
